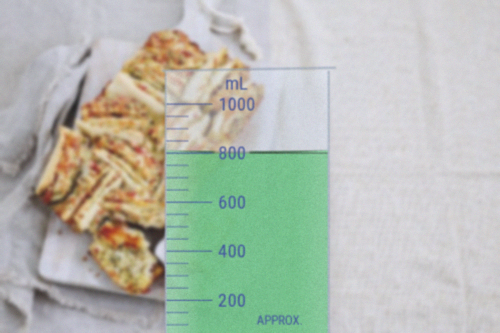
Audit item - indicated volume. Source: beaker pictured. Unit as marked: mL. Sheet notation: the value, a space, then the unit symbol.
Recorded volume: 800 mL
